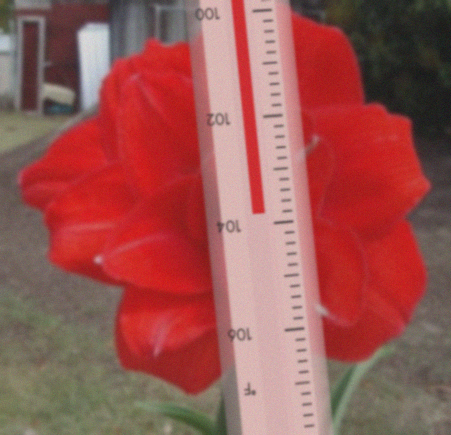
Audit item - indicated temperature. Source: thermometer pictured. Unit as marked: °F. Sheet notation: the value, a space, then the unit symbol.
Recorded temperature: 103.8 °F
